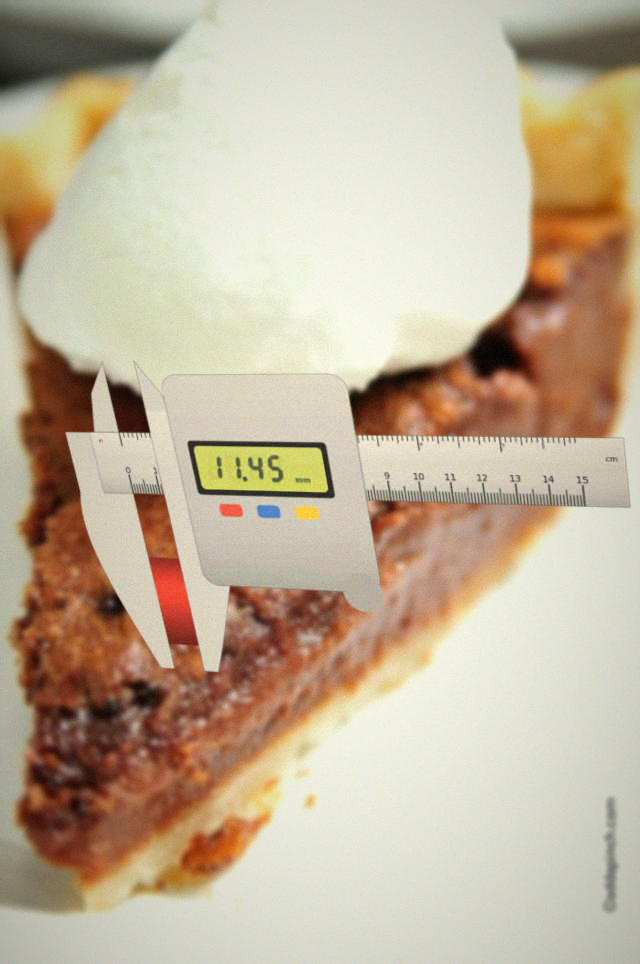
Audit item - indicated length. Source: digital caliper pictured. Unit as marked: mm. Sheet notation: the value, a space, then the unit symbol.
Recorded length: 11.45 mm
